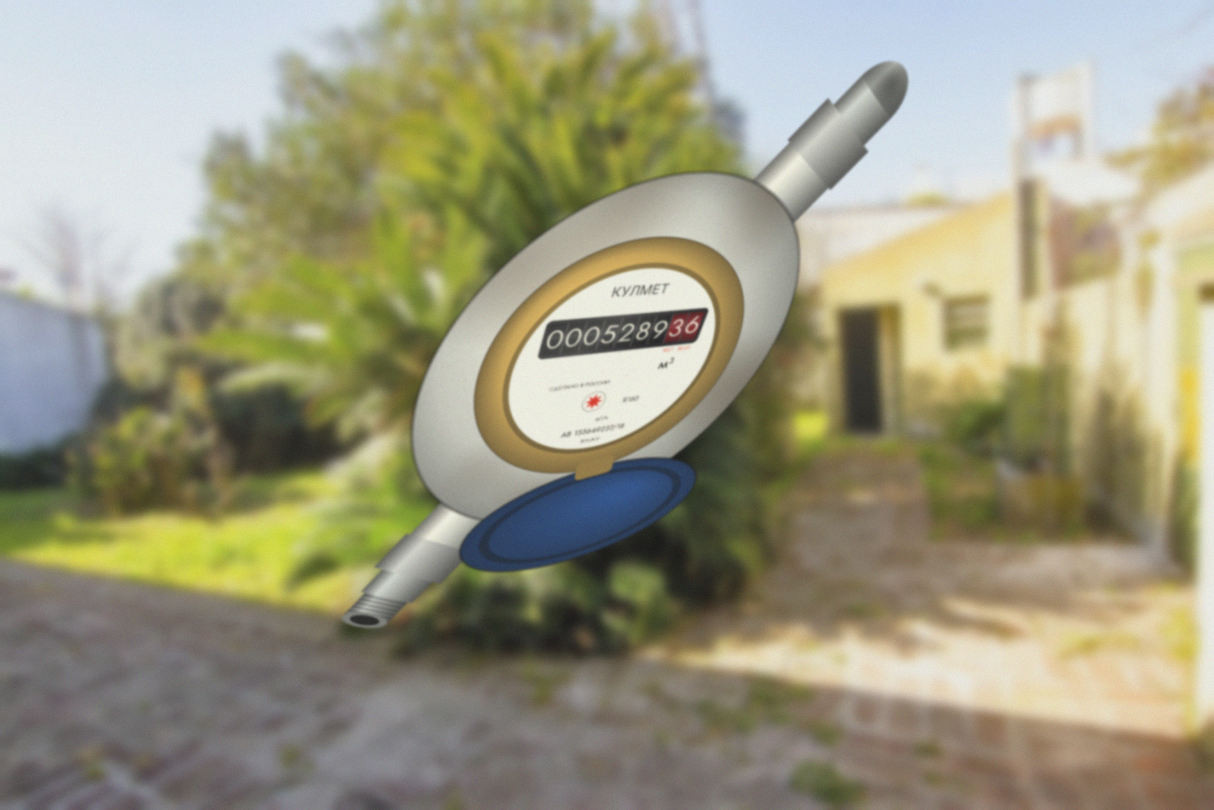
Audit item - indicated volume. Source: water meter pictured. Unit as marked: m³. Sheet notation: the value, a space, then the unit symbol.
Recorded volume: 5289.36 m³
